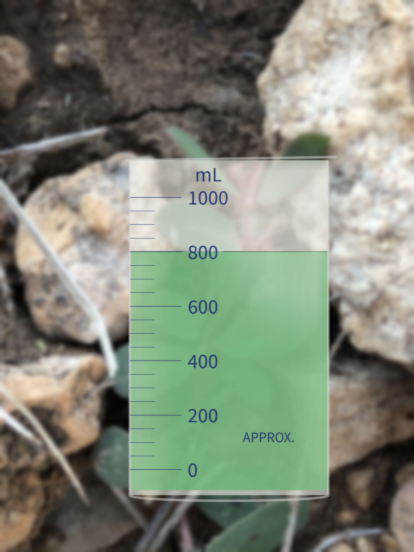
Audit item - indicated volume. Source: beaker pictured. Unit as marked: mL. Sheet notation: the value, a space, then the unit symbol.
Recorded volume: 800 mL
